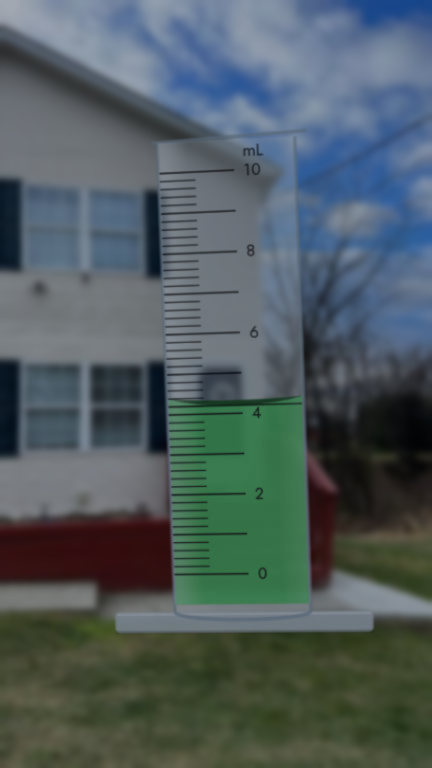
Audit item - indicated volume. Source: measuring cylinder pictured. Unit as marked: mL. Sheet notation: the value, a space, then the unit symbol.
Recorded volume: 4.2 mL
